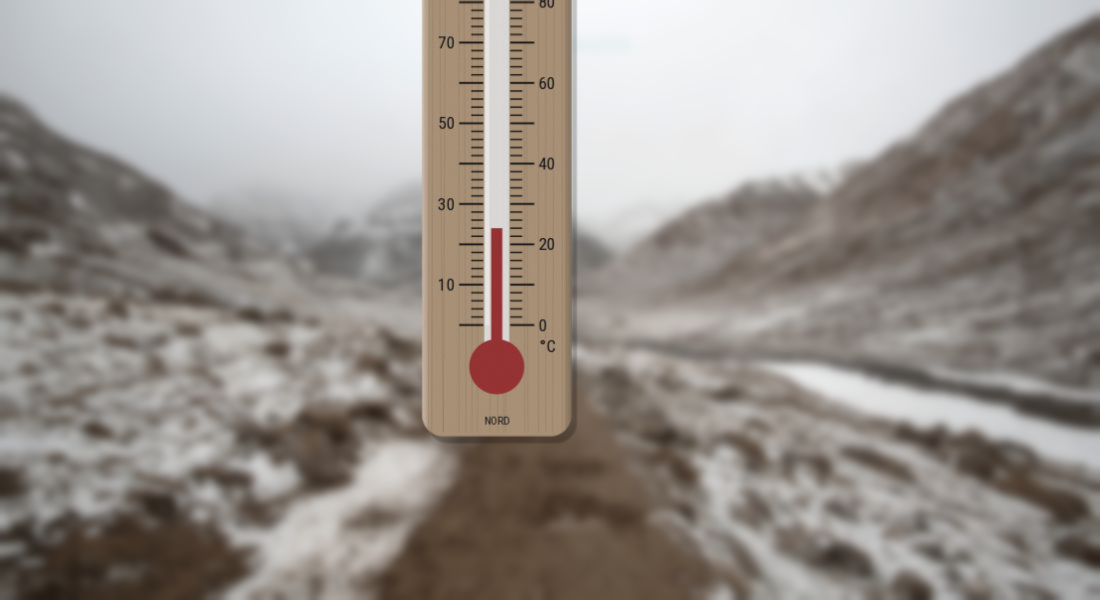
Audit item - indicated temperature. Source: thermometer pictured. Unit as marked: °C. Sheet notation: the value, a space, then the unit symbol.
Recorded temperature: 24 °C
